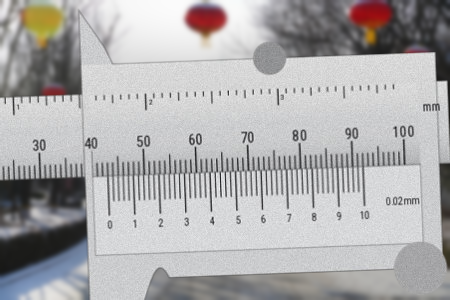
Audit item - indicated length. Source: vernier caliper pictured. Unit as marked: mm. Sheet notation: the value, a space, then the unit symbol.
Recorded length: 43.0 mm
